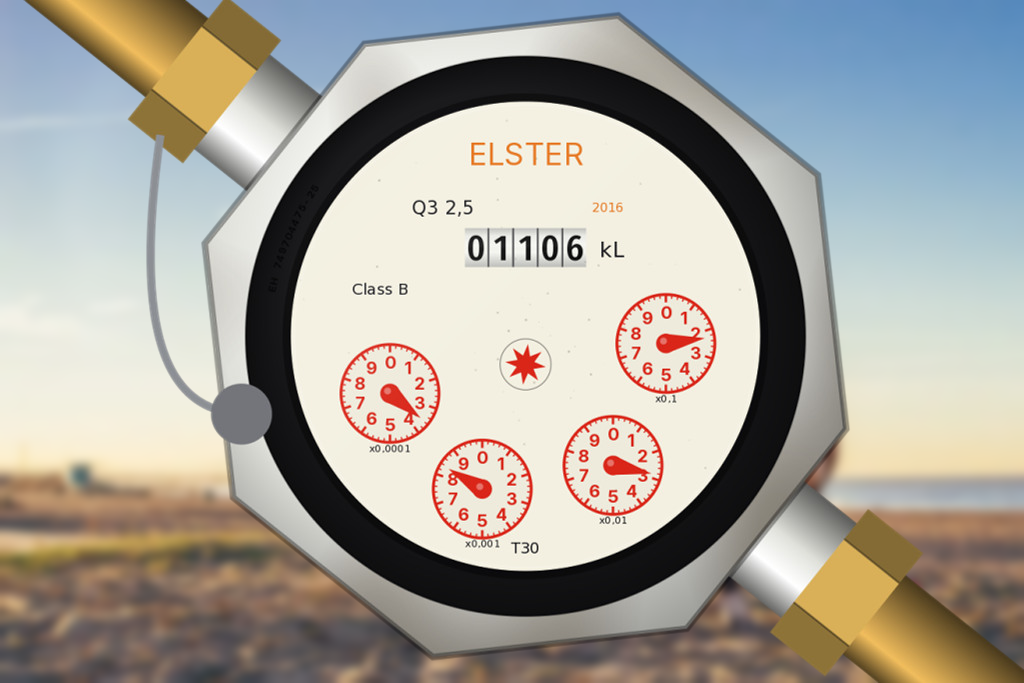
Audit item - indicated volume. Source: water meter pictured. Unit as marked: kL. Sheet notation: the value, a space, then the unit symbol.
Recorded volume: 1106.2283 kL
